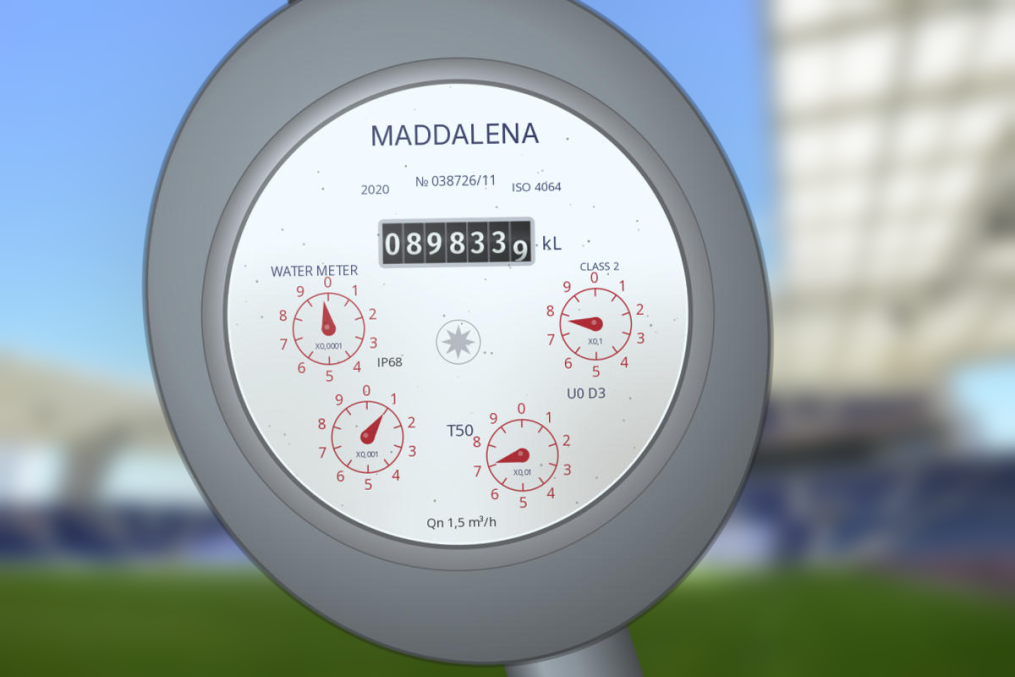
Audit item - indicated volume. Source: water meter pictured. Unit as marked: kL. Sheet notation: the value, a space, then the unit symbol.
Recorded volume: 898338.7709 kL
